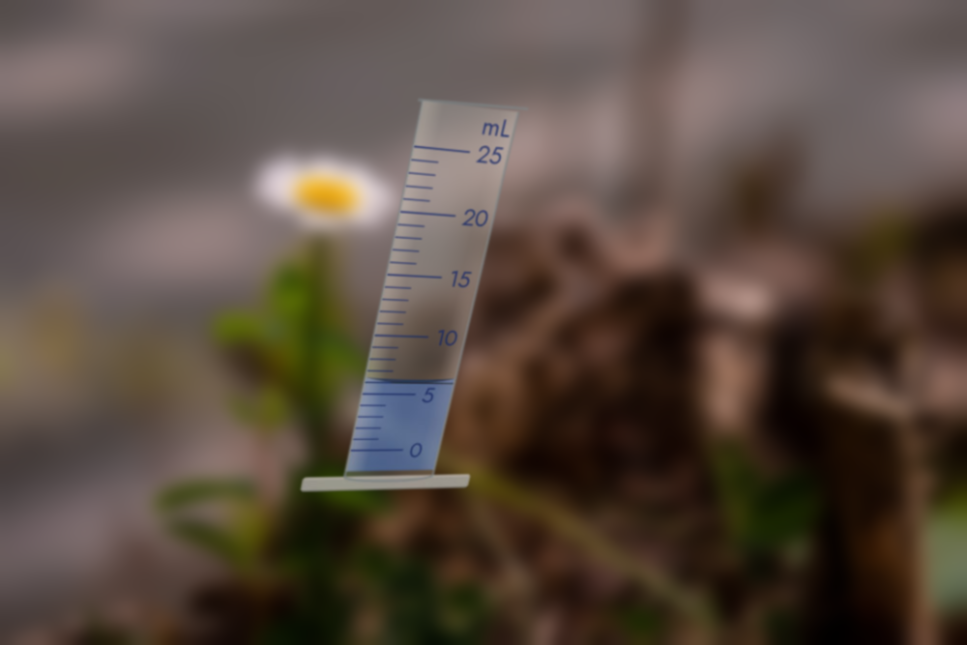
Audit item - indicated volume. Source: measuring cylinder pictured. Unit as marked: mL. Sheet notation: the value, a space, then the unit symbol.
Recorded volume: 6 mL
